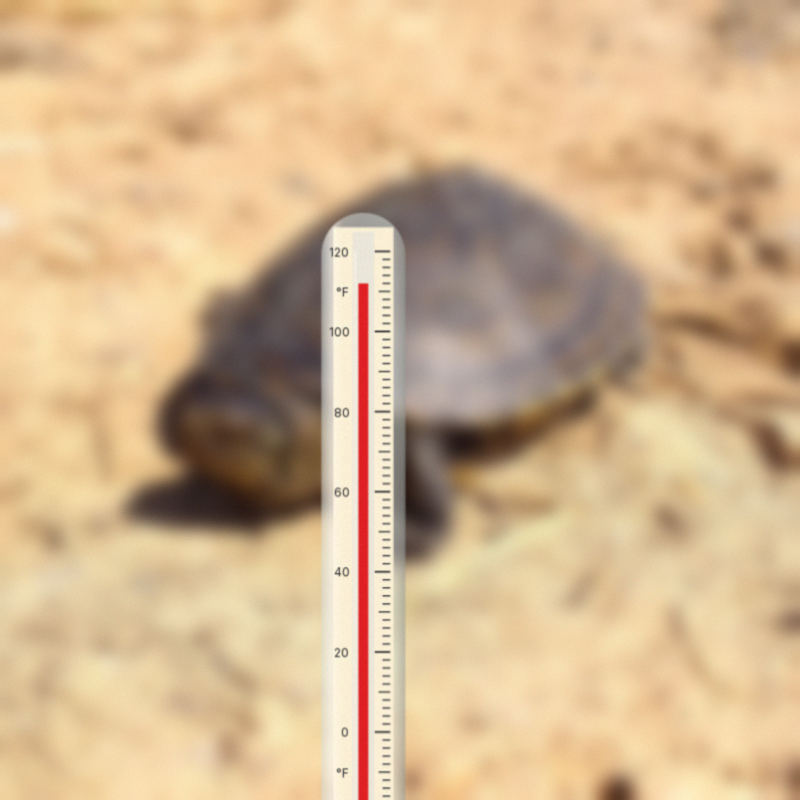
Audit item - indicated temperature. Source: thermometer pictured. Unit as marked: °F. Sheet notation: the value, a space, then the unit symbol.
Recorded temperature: 112 °F
